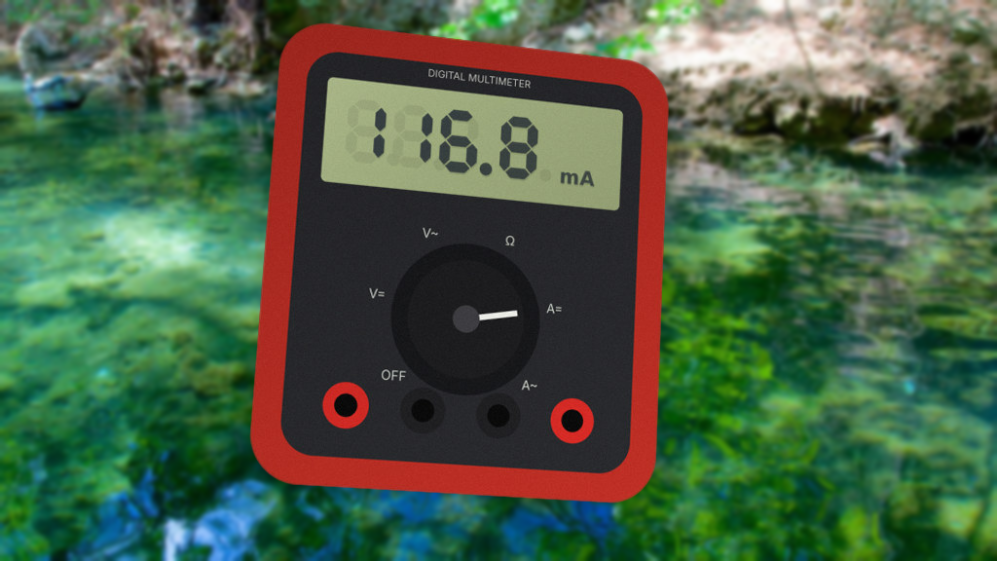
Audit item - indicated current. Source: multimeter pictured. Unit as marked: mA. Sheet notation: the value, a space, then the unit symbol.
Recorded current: 116.8 mA
